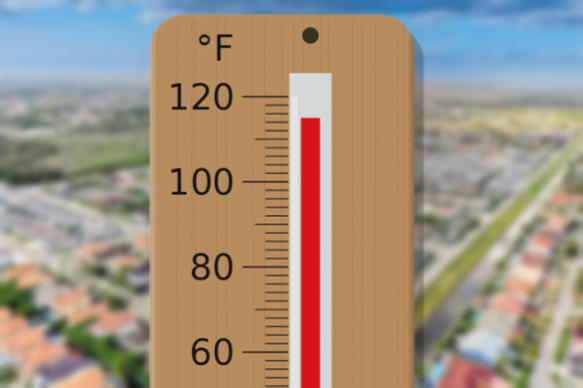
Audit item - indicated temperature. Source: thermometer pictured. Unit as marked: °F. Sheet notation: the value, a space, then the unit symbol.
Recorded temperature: 115 °F
